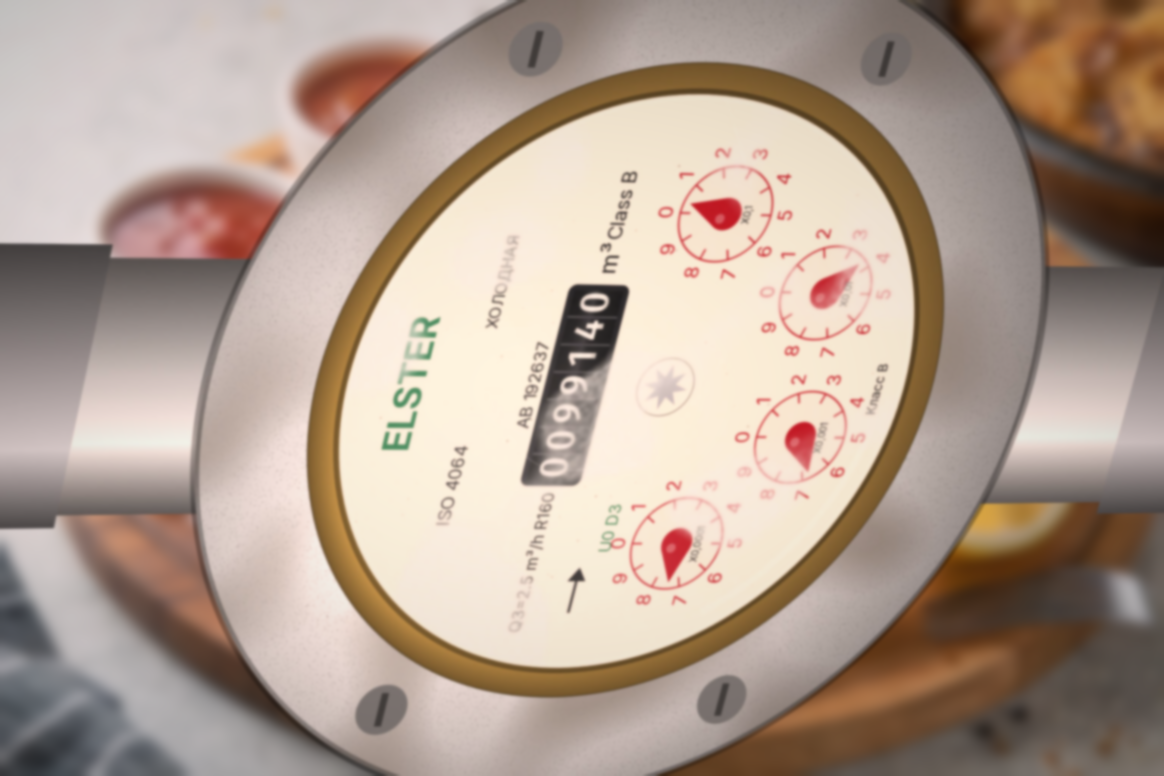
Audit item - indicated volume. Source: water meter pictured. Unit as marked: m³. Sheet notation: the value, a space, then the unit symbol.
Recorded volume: 99140.0367 m³
